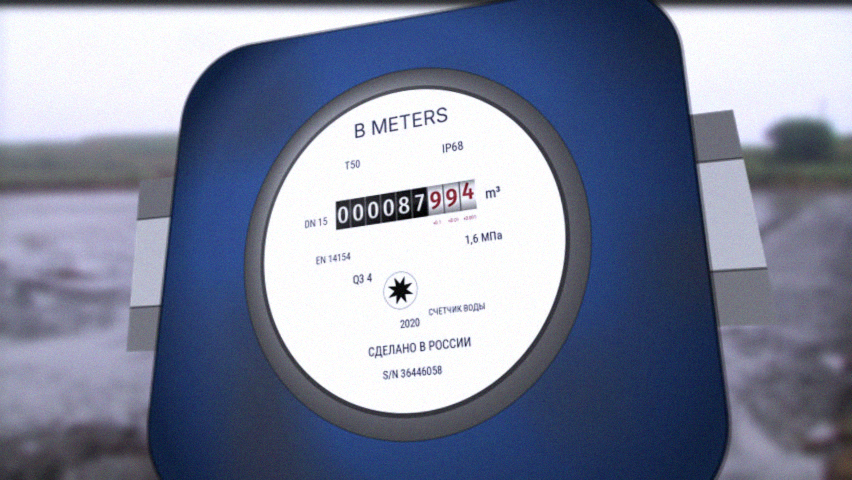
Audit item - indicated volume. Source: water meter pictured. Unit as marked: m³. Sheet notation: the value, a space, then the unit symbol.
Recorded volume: 87.994 m³
